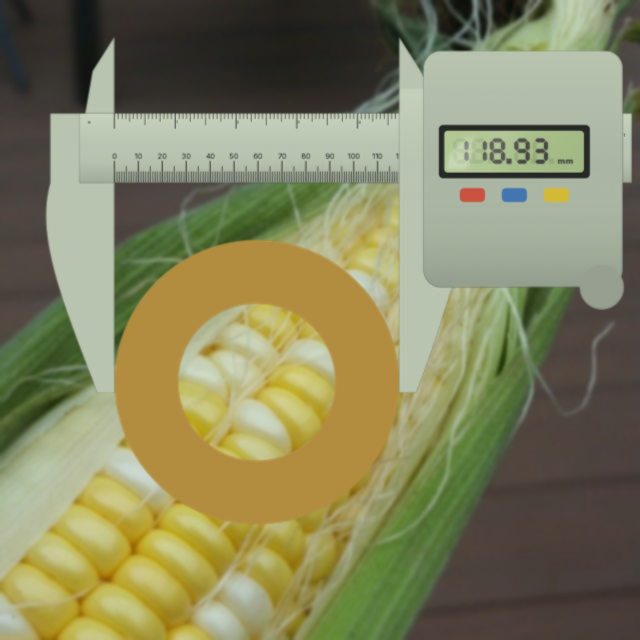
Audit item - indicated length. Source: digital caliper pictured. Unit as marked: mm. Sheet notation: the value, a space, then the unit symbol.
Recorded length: 118.93 mm
